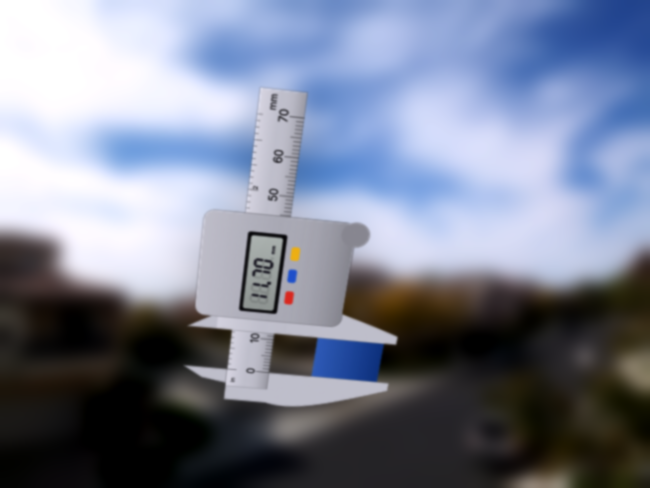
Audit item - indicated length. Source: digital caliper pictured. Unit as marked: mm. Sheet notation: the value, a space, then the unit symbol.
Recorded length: 11.70 mm
